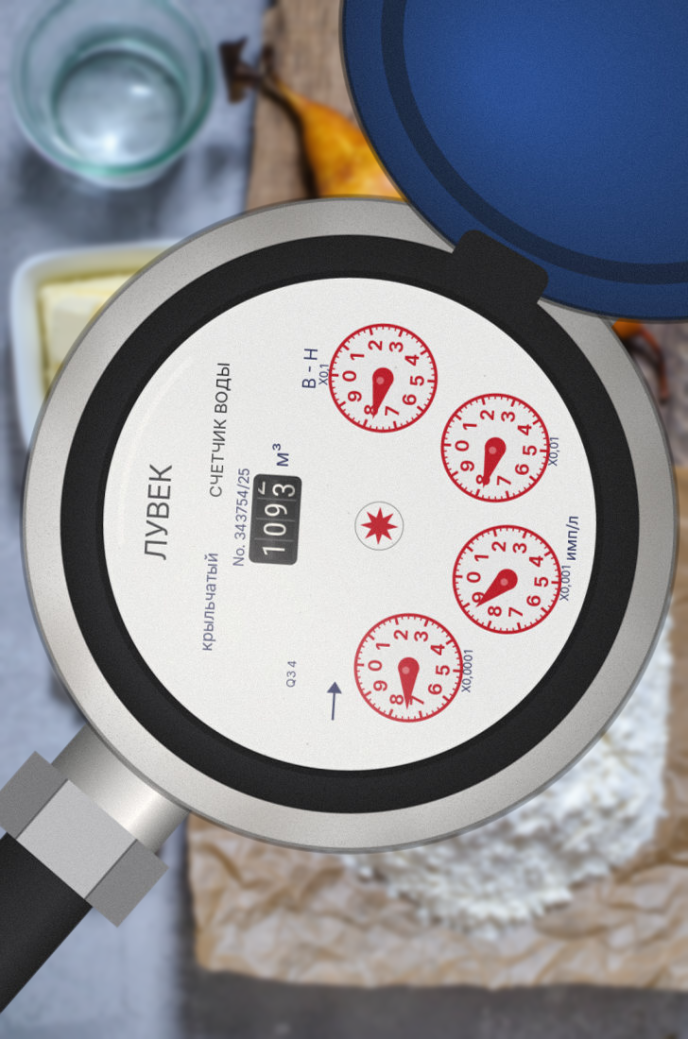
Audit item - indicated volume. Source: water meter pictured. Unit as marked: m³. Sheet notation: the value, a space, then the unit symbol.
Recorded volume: 1092.7787 m³
